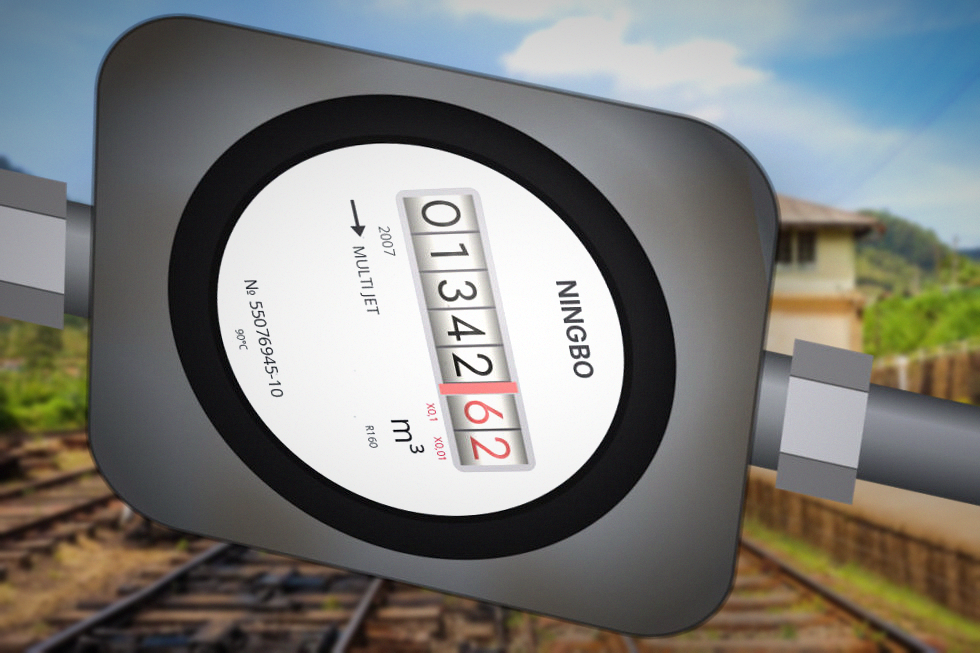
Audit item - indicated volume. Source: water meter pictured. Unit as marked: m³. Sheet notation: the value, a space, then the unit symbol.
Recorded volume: 1342.62 m³
